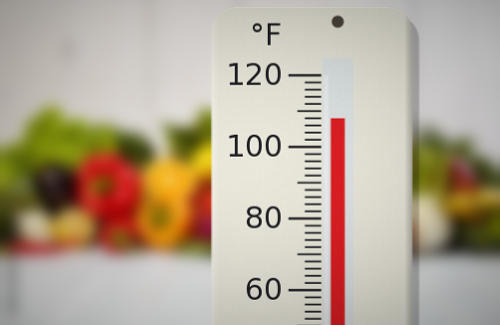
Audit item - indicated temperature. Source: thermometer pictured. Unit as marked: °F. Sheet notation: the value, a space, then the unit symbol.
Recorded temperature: 108 °F
